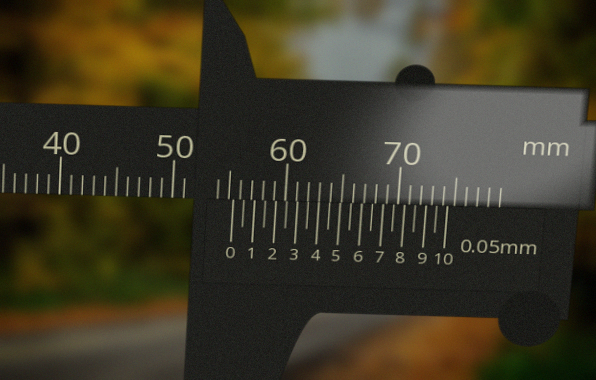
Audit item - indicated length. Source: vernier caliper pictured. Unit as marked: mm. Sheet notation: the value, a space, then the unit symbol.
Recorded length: 55.4 mm
